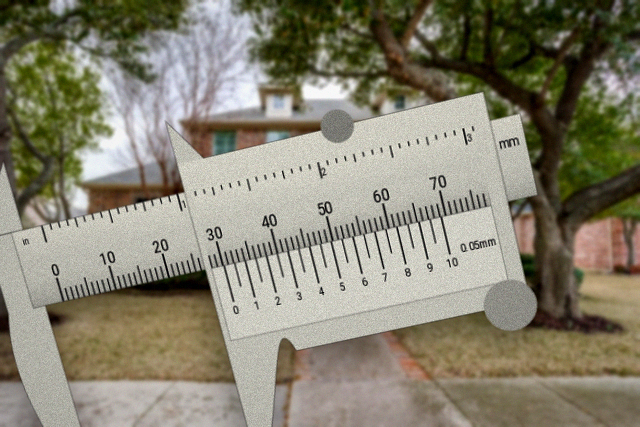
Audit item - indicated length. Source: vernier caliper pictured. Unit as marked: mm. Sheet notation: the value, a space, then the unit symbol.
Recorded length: 30.2 mm
